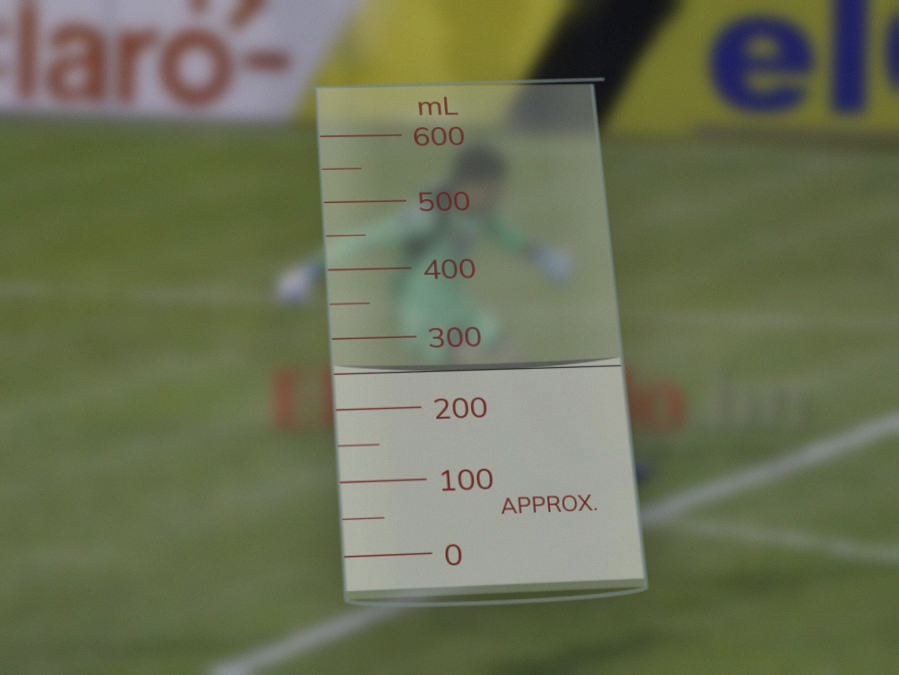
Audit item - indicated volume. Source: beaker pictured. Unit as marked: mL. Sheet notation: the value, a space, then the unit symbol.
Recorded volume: 250 mL
